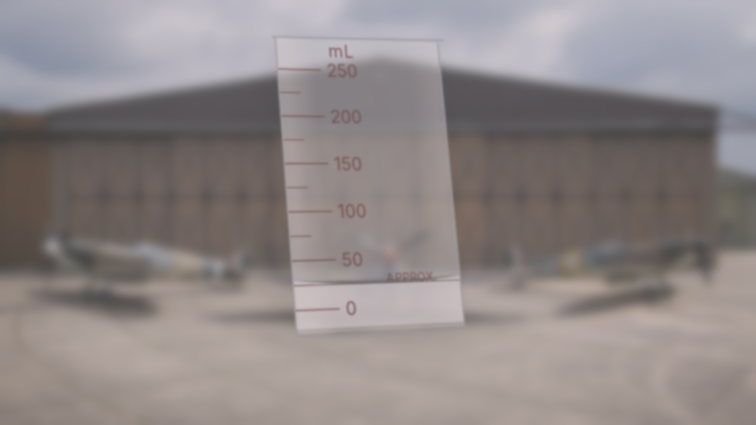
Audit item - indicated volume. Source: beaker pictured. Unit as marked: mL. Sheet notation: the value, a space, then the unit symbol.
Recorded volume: 25 mL
